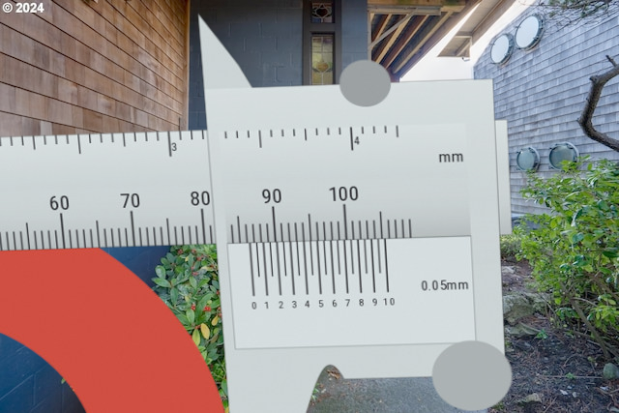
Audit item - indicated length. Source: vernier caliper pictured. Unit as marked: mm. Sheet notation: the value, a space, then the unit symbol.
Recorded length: 86.4 mm
